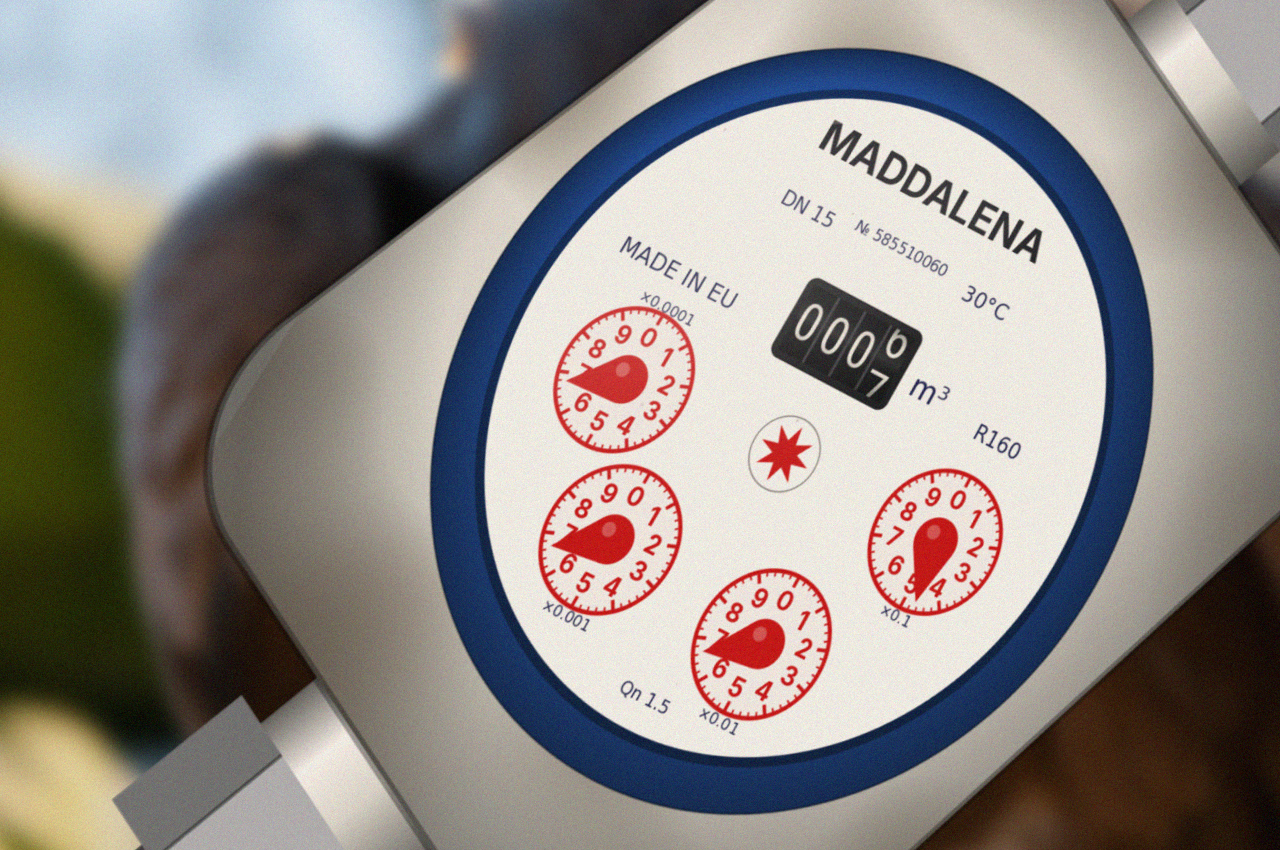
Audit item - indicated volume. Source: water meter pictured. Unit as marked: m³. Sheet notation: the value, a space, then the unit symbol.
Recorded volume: 6.4666 m³
